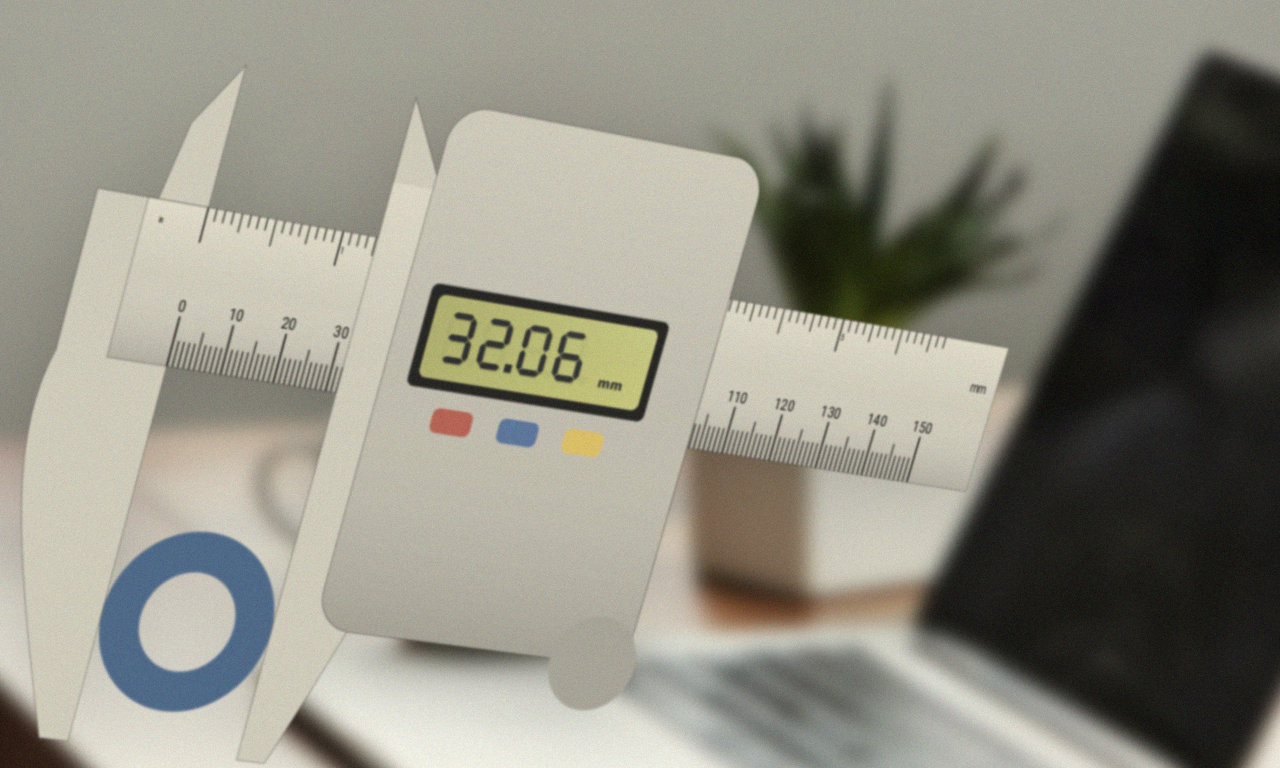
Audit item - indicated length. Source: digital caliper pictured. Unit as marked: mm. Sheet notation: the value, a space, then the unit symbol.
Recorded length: 32.06 mm
